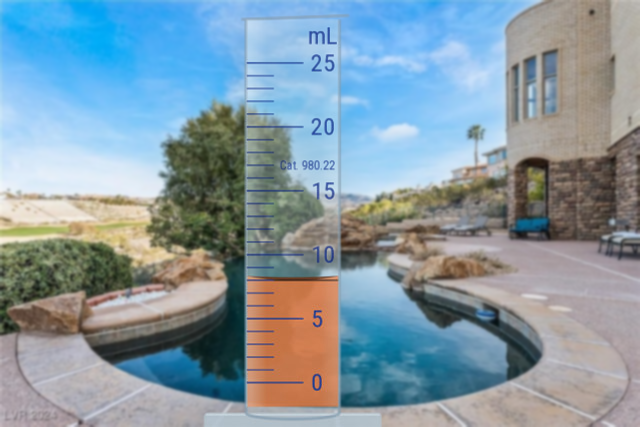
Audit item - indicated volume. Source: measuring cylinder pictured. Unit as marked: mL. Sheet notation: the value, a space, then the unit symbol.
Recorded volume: 8 mL
